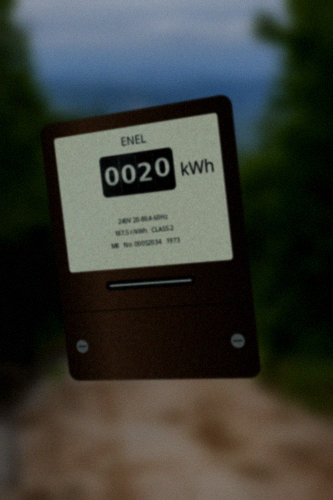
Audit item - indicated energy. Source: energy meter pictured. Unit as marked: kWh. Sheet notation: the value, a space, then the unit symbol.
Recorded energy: 20 kWh
